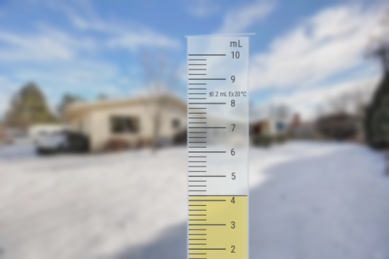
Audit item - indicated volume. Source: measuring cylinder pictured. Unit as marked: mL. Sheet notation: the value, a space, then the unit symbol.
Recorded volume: 4.2 mL
